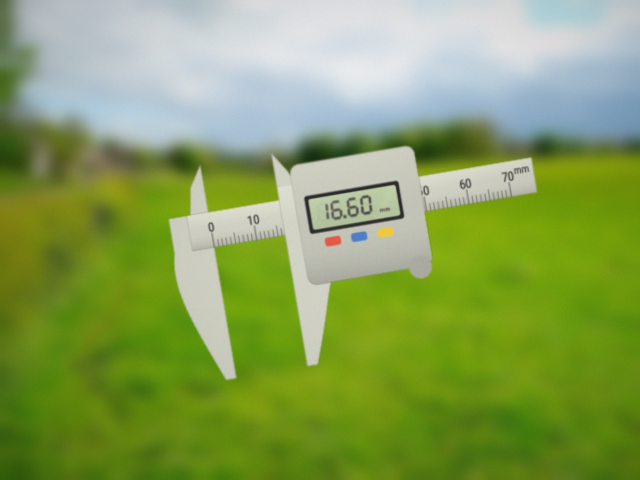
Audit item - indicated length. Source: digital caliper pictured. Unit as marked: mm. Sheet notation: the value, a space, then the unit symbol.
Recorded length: 16.60 mm
